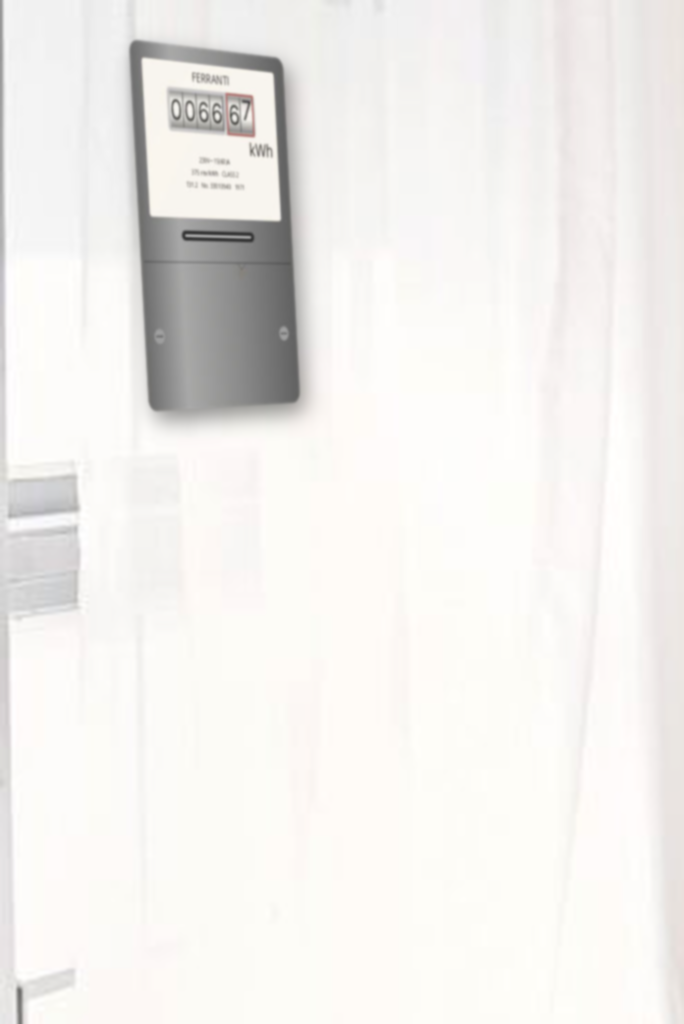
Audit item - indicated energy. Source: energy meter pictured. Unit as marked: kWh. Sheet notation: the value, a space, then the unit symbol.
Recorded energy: 66.67 kWh
